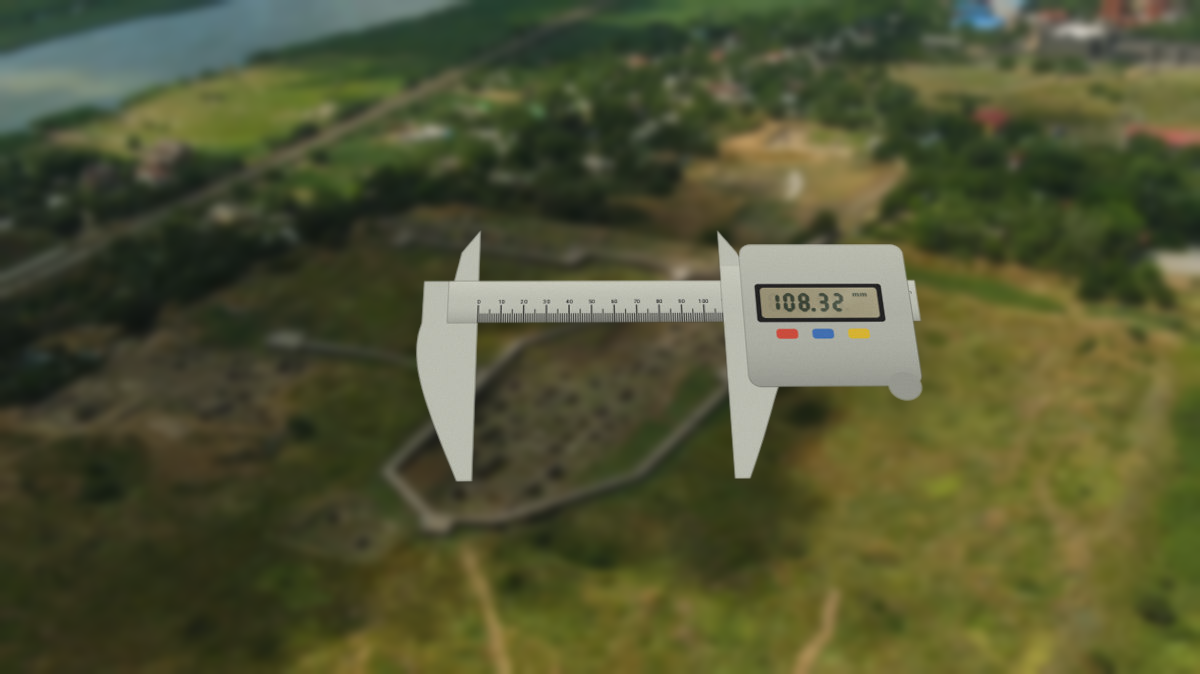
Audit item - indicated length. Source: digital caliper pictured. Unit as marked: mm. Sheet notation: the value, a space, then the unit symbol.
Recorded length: 108.32 mm
